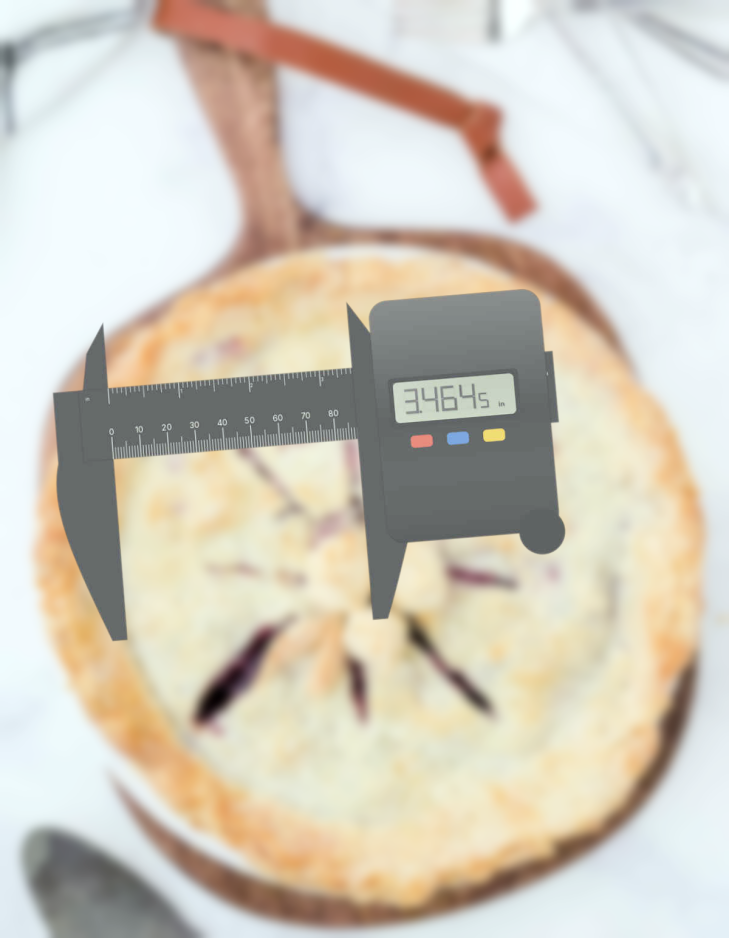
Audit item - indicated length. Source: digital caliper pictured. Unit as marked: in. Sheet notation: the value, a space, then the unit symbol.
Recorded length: 3.4645 in
